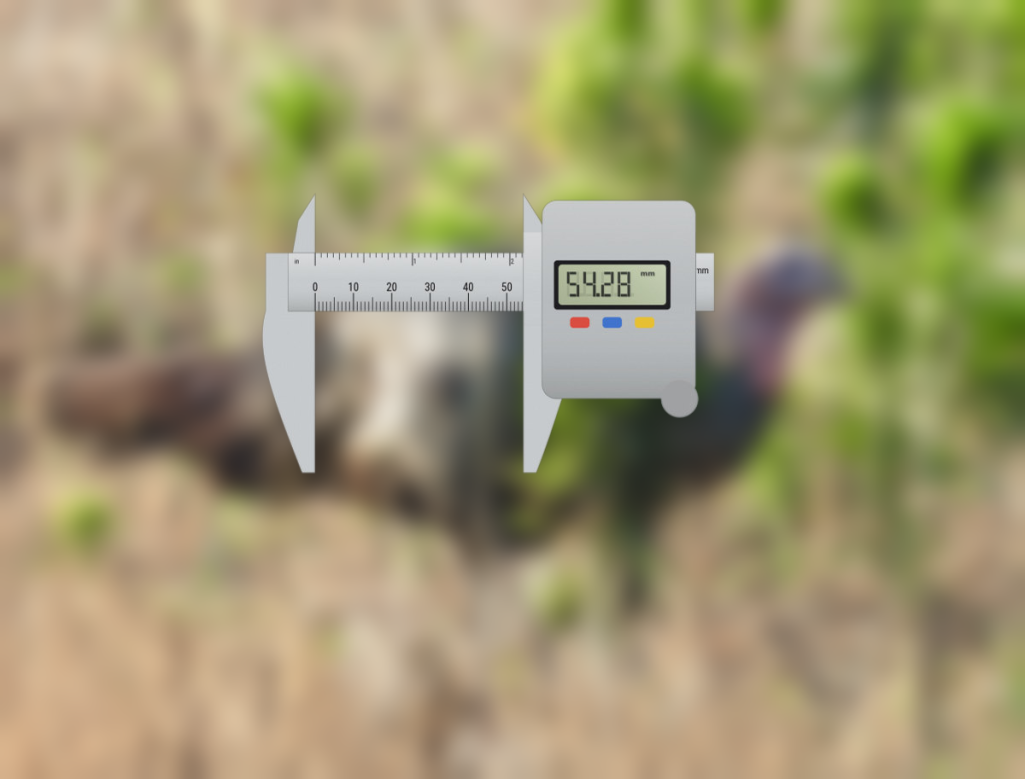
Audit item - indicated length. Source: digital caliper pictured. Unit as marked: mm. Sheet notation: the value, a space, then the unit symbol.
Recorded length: 54.28 mm
